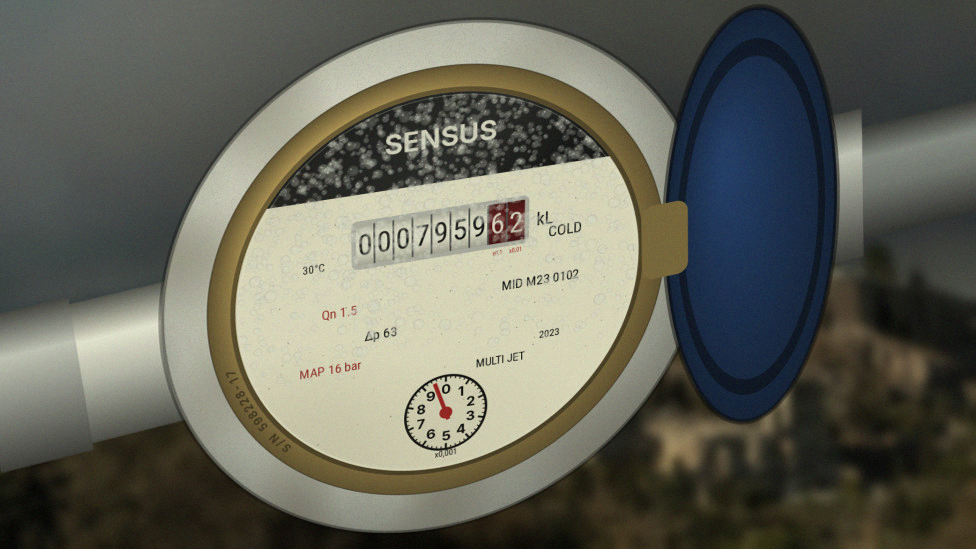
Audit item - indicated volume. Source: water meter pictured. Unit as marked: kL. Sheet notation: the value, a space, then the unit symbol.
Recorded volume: 7959.619 kL
